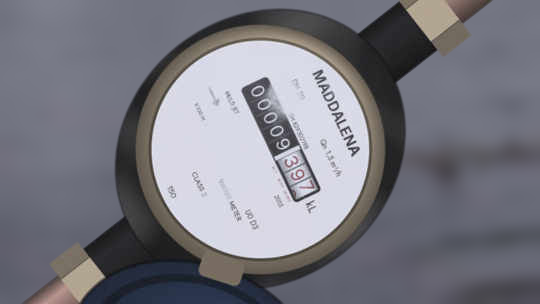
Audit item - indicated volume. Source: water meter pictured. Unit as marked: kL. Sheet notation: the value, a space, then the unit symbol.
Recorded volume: 9.397 kL
